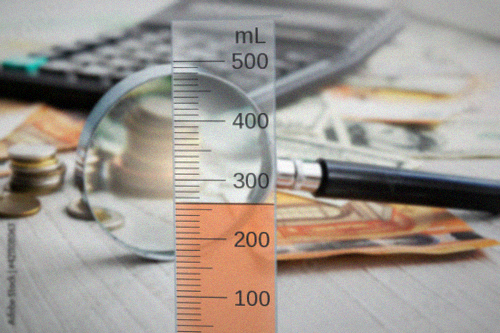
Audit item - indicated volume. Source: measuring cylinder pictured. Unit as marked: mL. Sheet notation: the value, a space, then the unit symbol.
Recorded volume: 260 mL
